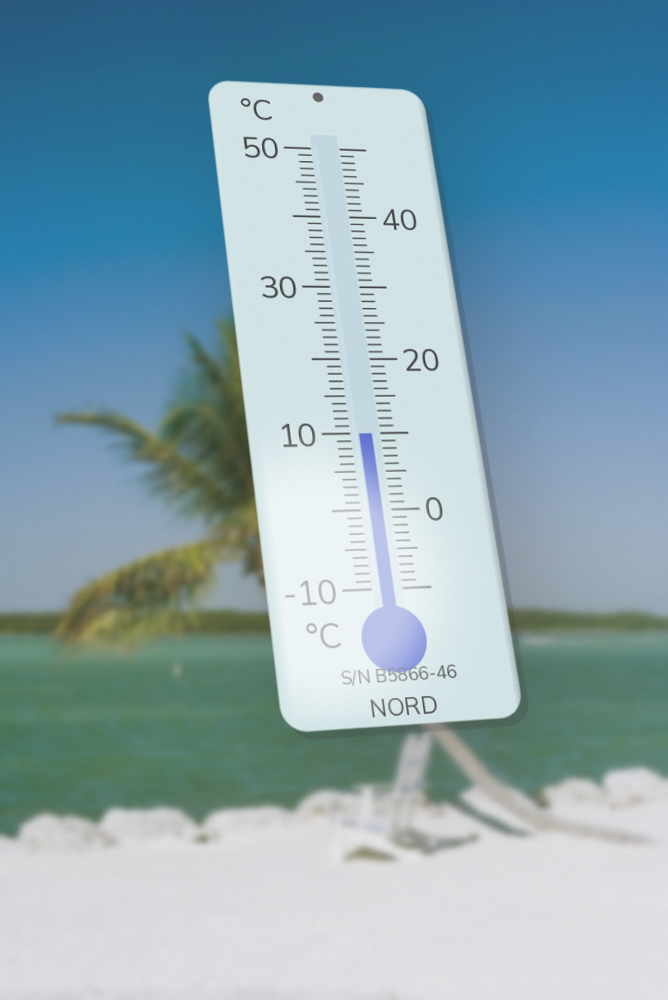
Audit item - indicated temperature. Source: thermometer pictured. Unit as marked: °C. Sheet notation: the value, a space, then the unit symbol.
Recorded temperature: 10 °C
